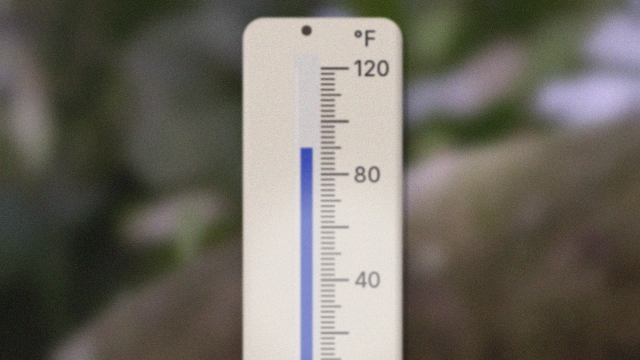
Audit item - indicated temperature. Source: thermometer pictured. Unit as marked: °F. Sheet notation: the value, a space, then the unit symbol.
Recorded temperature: 90 °F
